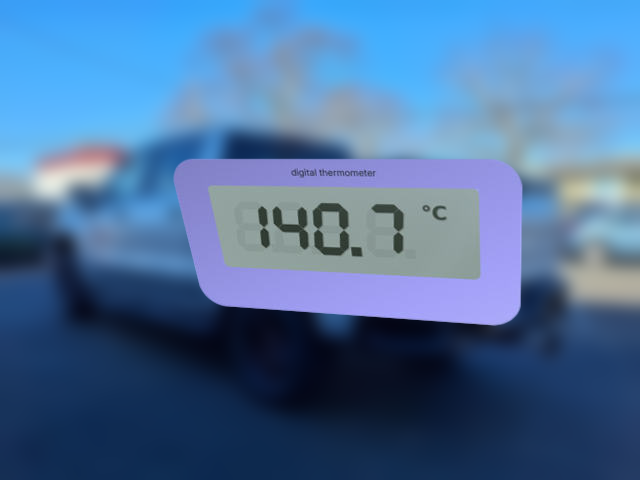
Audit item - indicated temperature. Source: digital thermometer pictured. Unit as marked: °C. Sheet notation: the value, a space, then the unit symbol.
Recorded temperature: 140.7 °C
